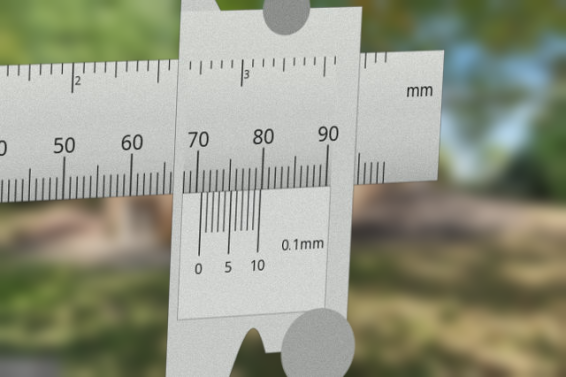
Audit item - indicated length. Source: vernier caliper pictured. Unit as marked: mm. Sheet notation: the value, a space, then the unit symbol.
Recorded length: 70.8 mm
